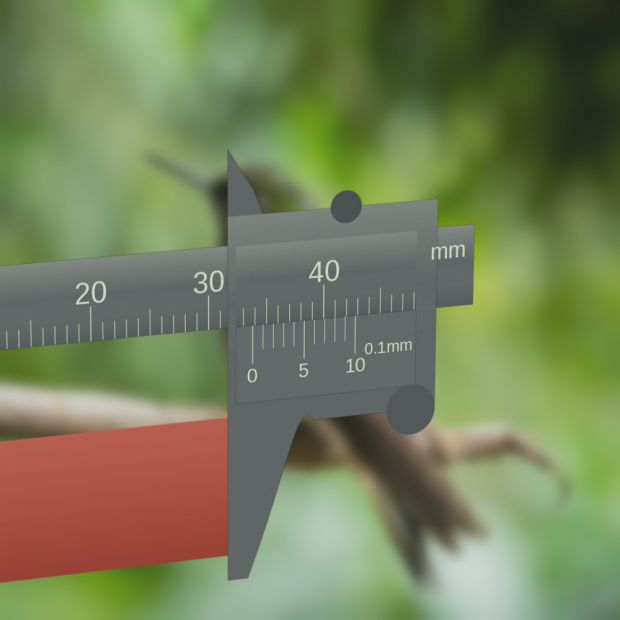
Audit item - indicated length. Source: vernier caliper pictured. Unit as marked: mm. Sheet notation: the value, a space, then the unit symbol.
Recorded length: 33.8 mm
